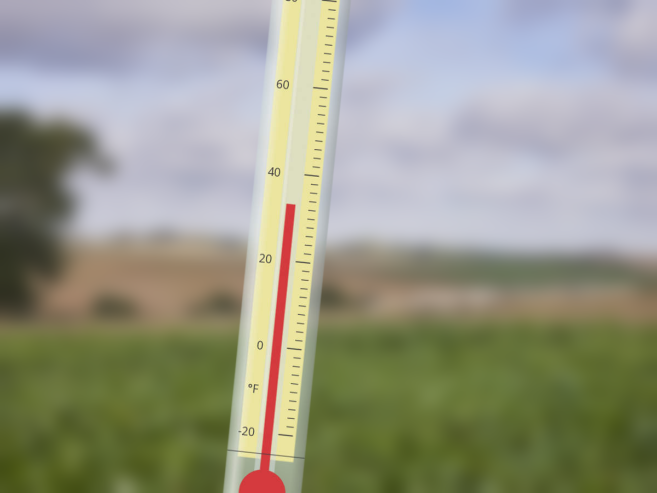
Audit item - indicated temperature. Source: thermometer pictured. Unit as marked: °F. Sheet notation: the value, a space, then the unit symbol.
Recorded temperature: 33 °F
